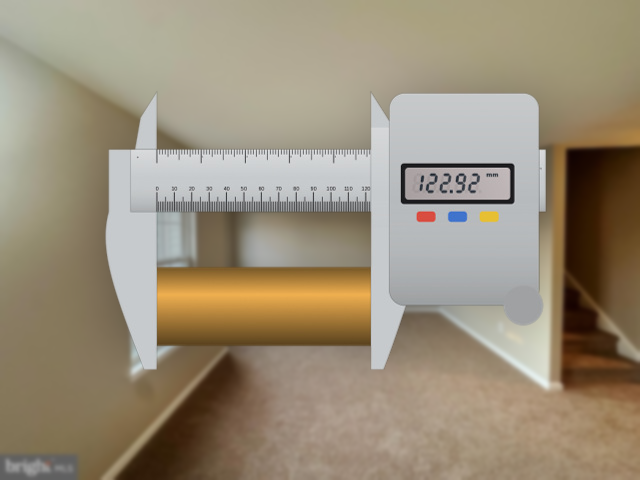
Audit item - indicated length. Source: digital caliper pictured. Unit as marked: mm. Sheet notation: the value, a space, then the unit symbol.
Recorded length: 122.92 mm
